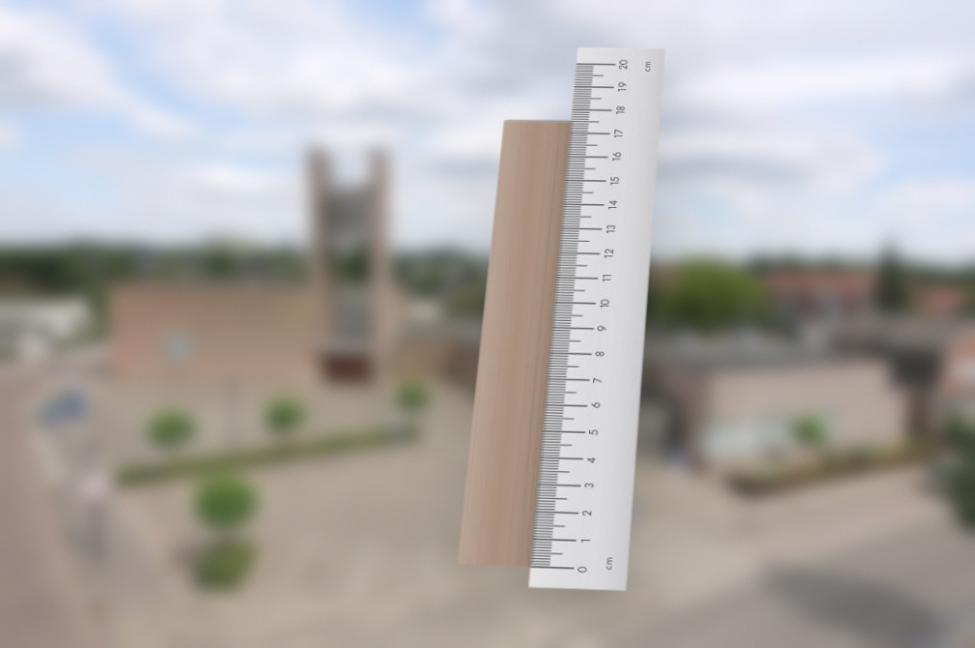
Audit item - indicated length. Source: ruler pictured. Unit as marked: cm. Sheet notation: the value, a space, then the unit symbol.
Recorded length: 17.5 cm
